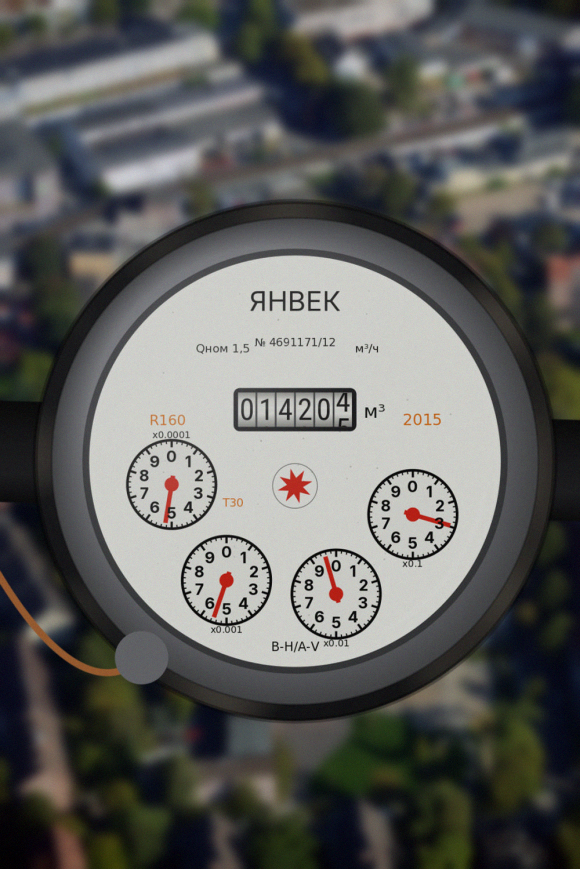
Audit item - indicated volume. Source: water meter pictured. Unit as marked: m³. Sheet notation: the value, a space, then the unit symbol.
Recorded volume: 14204.2955 m³
